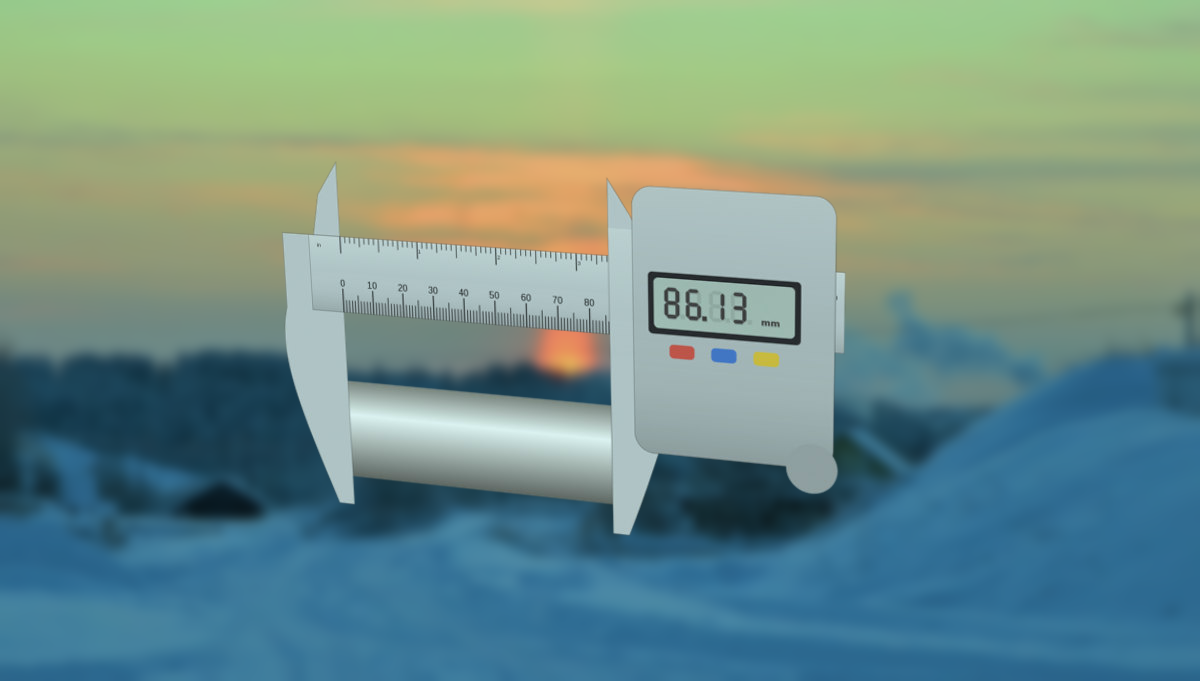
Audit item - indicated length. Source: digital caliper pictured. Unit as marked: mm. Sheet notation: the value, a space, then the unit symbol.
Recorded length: 86.13 mm
